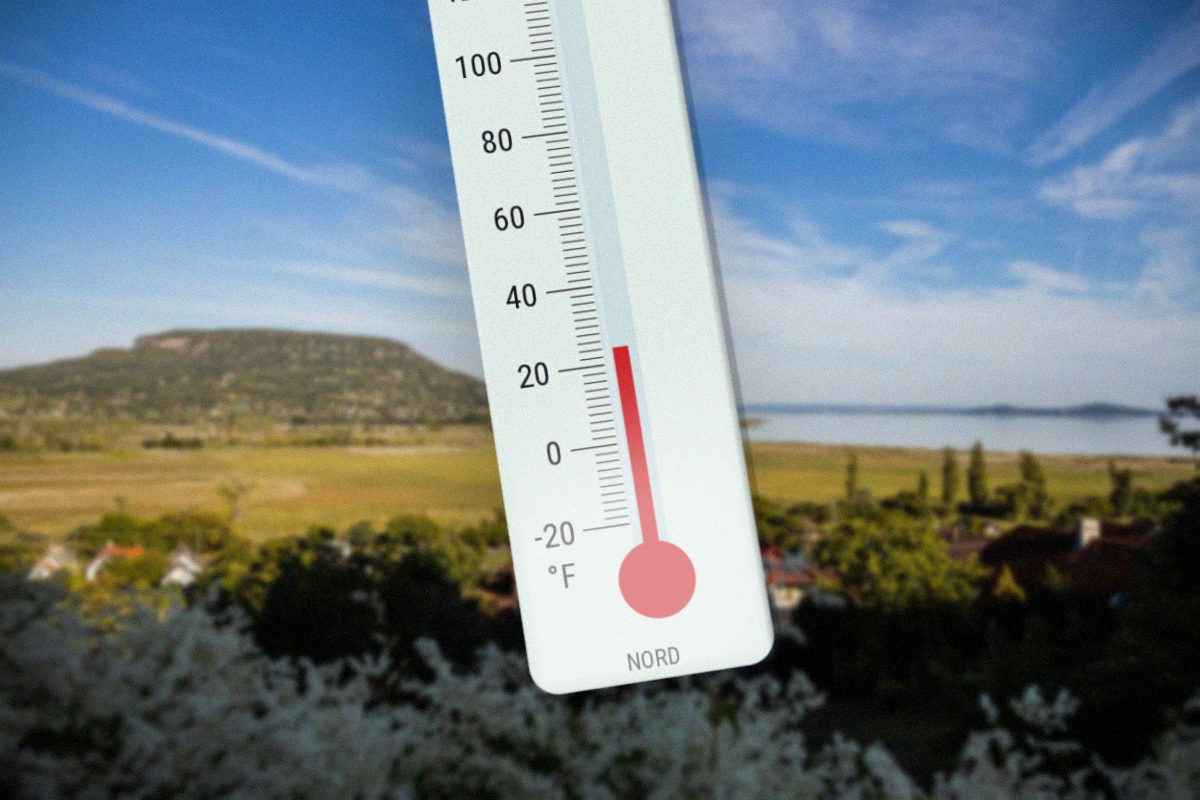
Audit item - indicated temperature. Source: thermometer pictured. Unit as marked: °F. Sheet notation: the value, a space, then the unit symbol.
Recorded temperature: 24 °F
